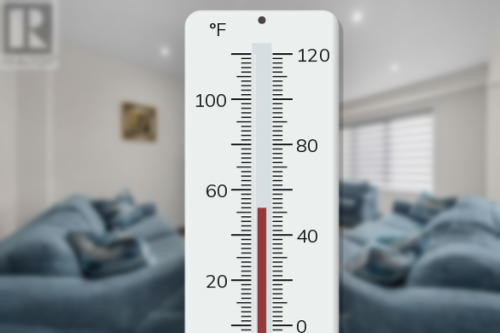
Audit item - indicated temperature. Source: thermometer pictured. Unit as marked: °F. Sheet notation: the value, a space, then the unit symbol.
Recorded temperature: 52 °F
